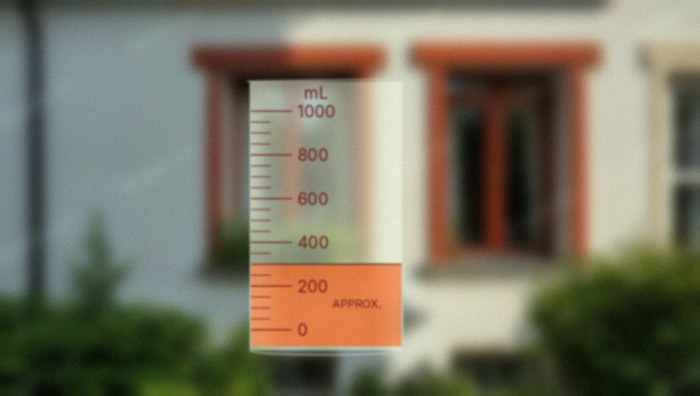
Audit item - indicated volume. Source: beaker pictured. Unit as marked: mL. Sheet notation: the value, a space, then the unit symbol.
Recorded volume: 300 mL
